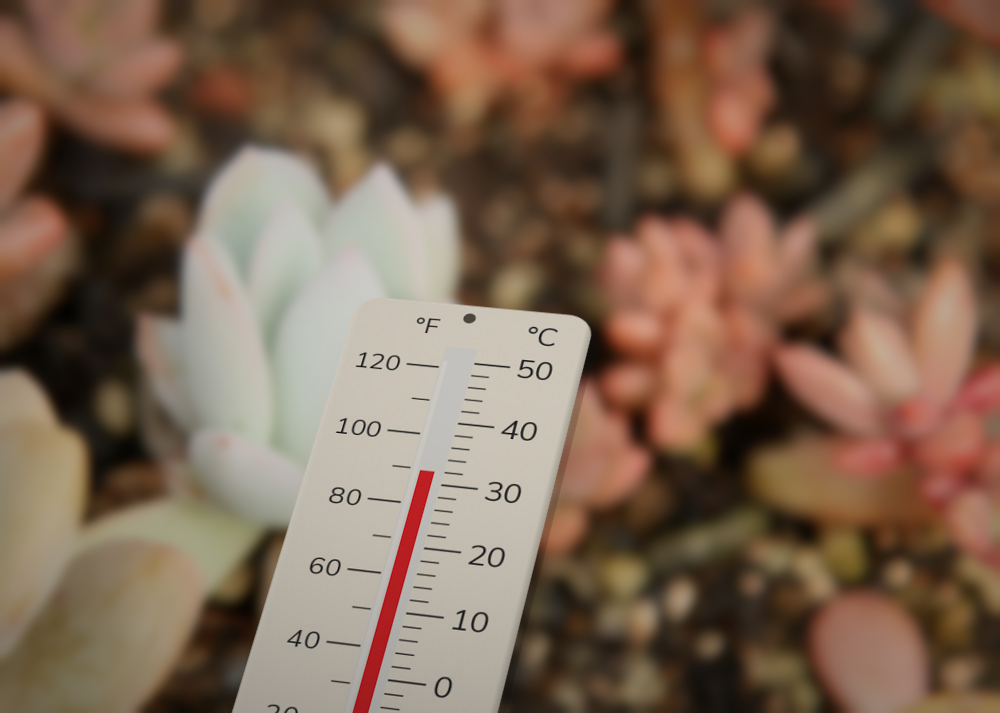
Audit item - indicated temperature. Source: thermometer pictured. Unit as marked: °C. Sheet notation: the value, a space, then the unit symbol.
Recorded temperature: 32 °C
